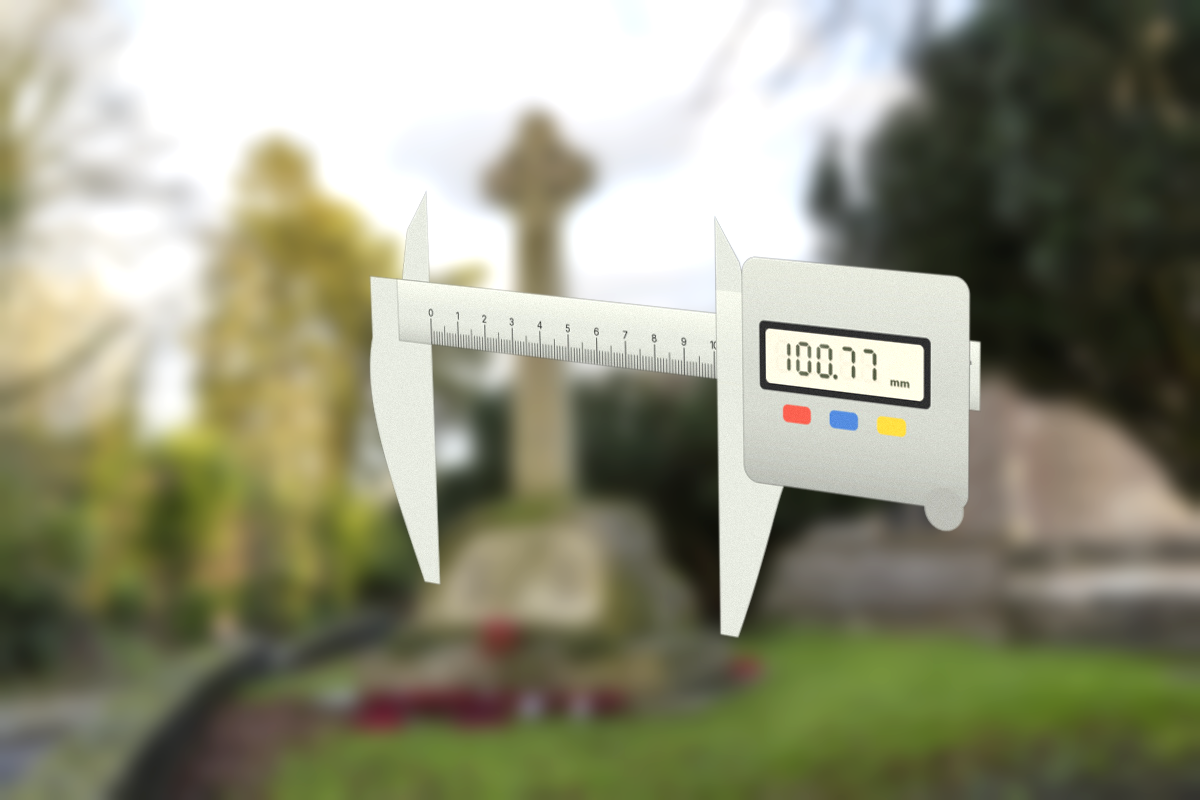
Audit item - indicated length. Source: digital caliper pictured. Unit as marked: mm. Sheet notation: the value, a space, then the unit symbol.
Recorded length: 100.77 mm
